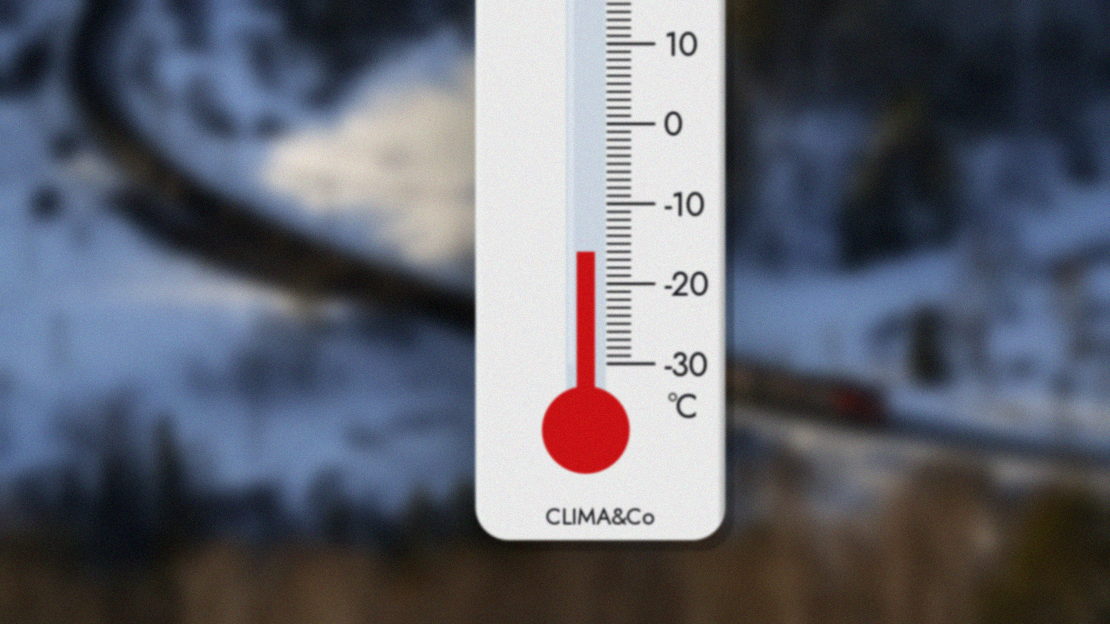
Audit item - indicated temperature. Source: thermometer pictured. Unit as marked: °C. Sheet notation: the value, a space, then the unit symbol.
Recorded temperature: -16 °C
